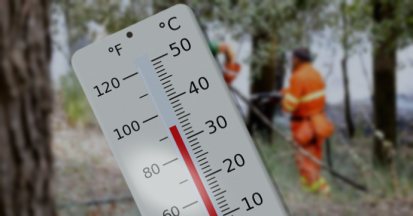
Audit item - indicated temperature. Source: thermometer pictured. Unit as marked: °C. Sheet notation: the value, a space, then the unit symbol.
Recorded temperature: 34 °C
